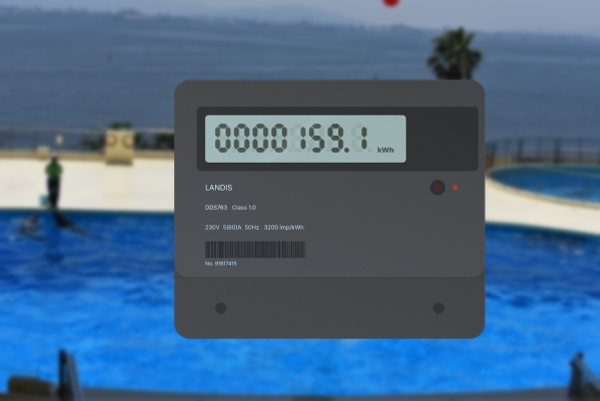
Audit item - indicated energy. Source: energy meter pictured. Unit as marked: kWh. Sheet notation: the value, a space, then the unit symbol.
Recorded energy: 159.1 kWh
